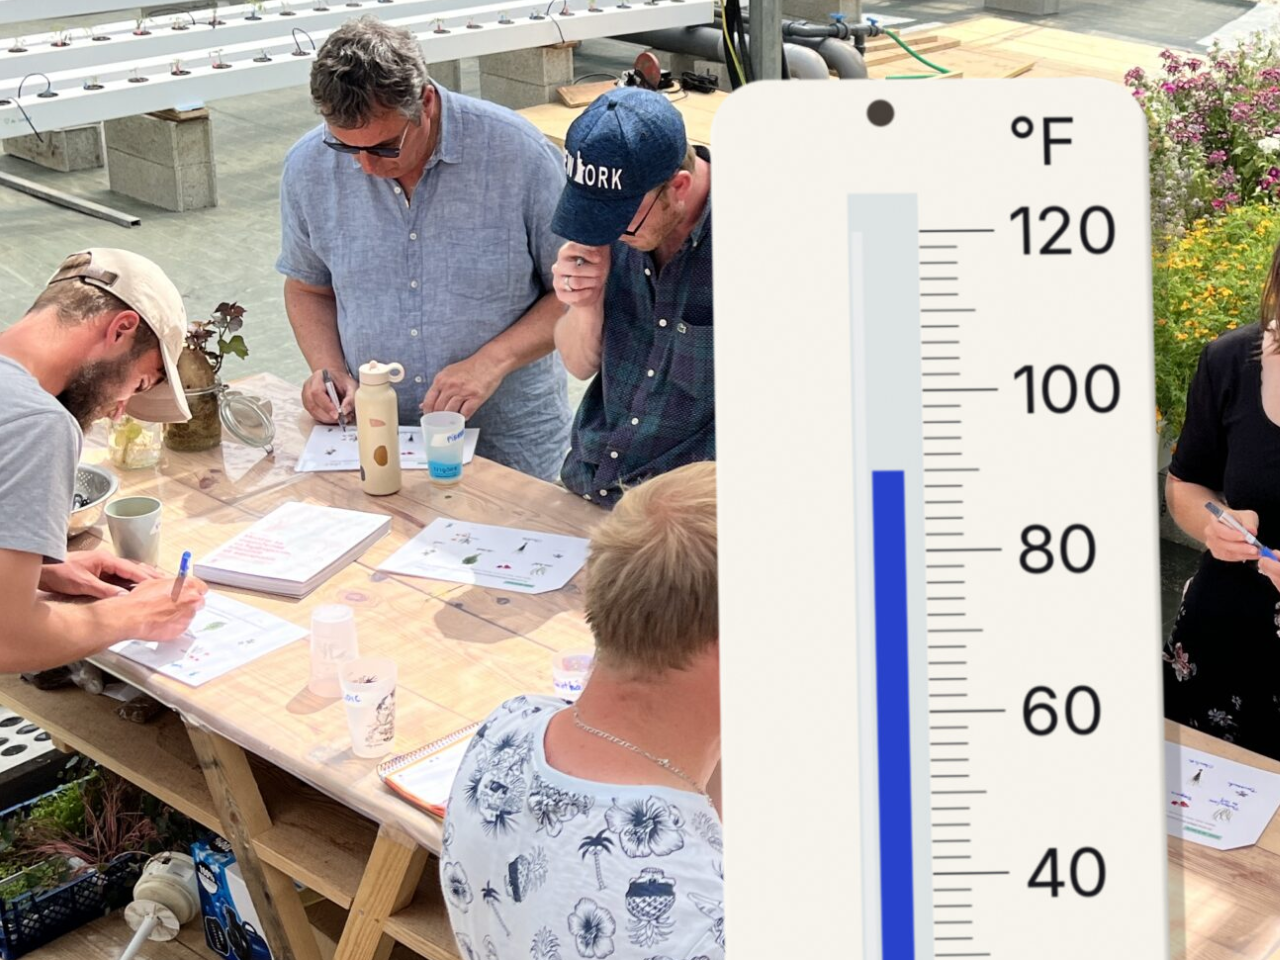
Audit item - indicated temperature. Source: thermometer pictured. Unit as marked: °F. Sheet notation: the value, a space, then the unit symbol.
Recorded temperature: 90 °F
